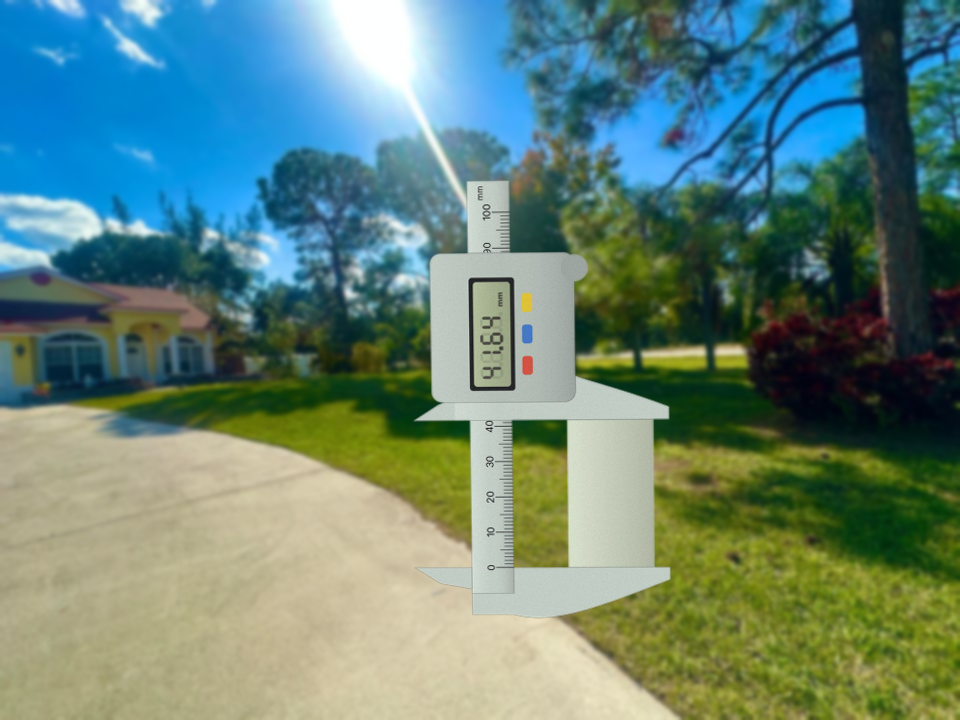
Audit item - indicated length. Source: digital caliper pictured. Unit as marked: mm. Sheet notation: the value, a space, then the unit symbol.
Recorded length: 41.64 mm
